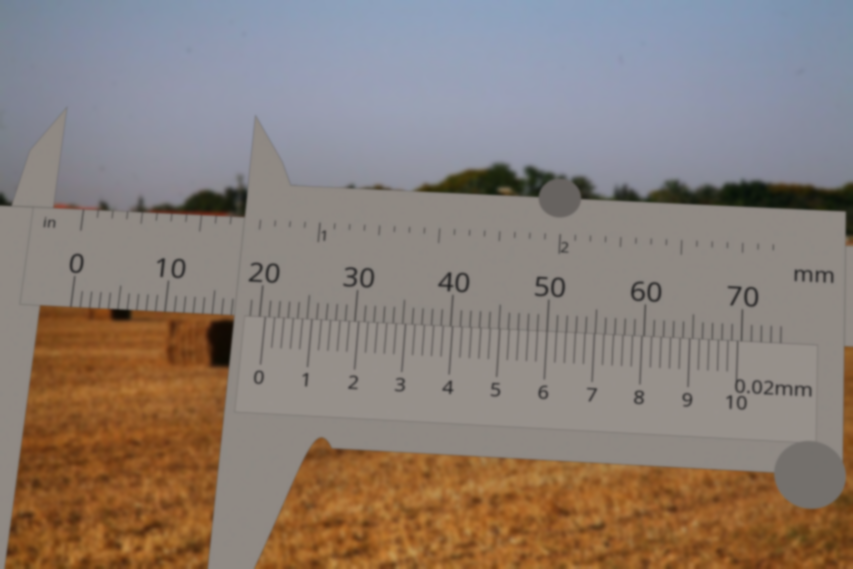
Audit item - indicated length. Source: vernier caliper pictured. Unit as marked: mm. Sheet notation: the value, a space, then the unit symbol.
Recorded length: 20.6 mm
